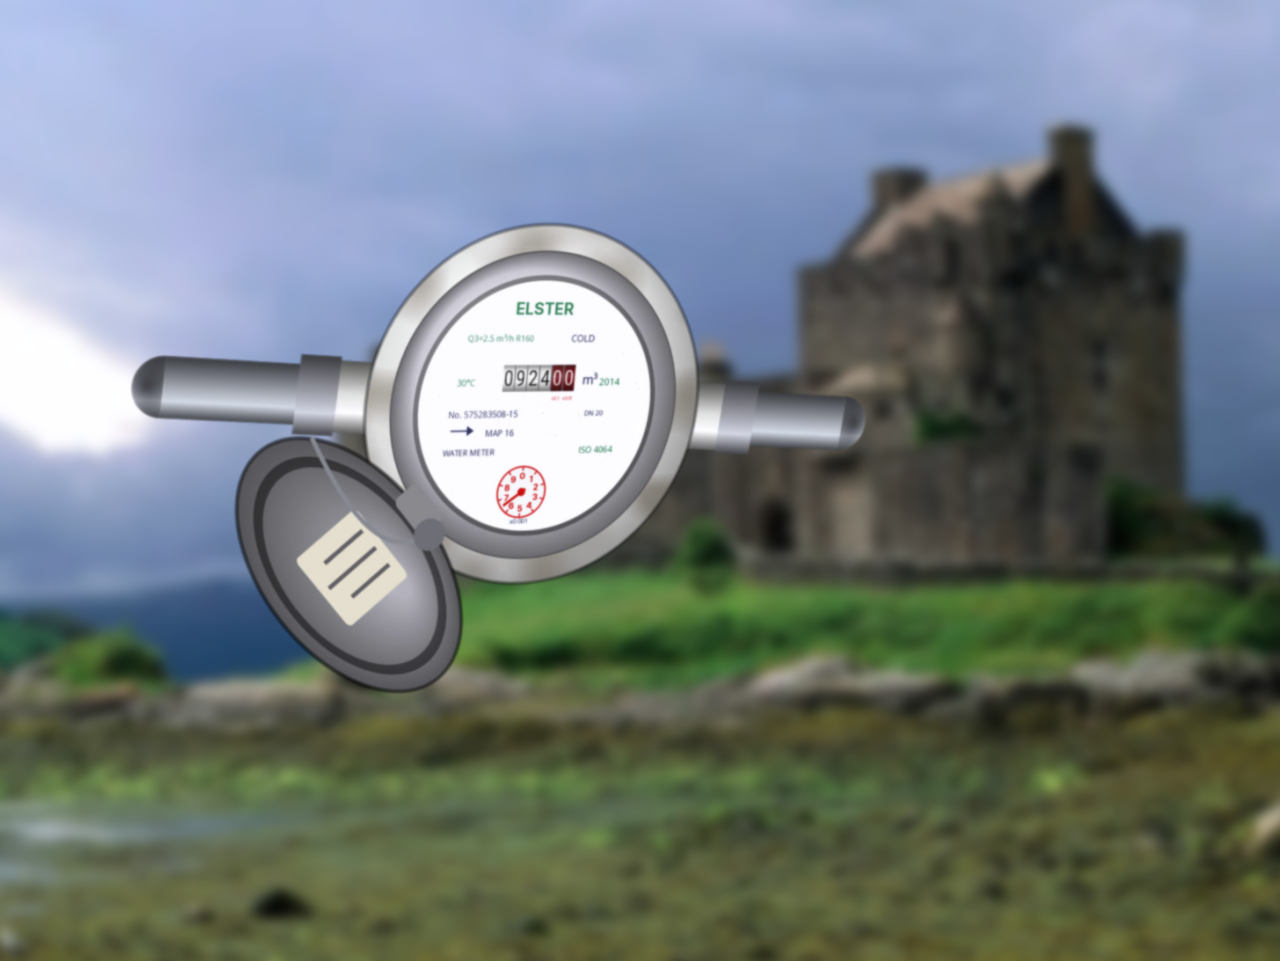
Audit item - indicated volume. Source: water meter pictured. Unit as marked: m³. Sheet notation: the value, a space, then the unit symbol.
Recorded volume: 924.006 m³
